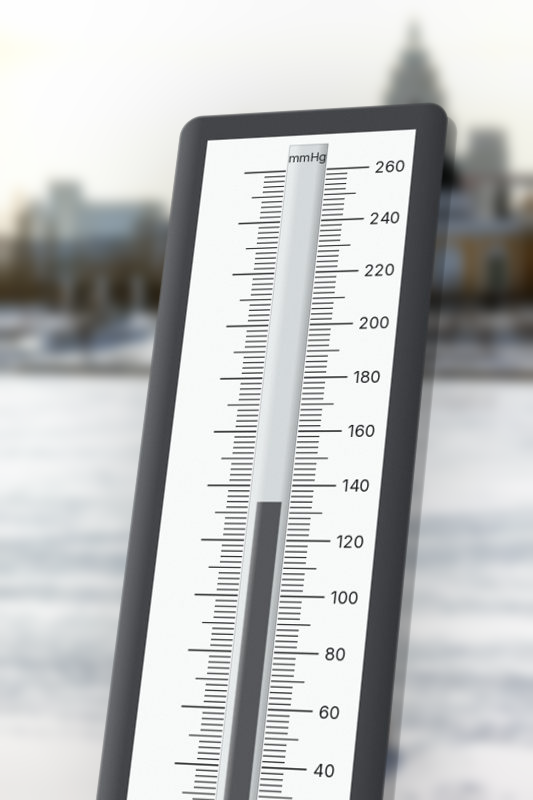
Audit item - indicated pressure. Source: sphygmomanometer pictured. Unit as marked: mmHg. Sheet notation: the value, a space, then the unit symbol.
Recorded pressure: 134 mmHg
